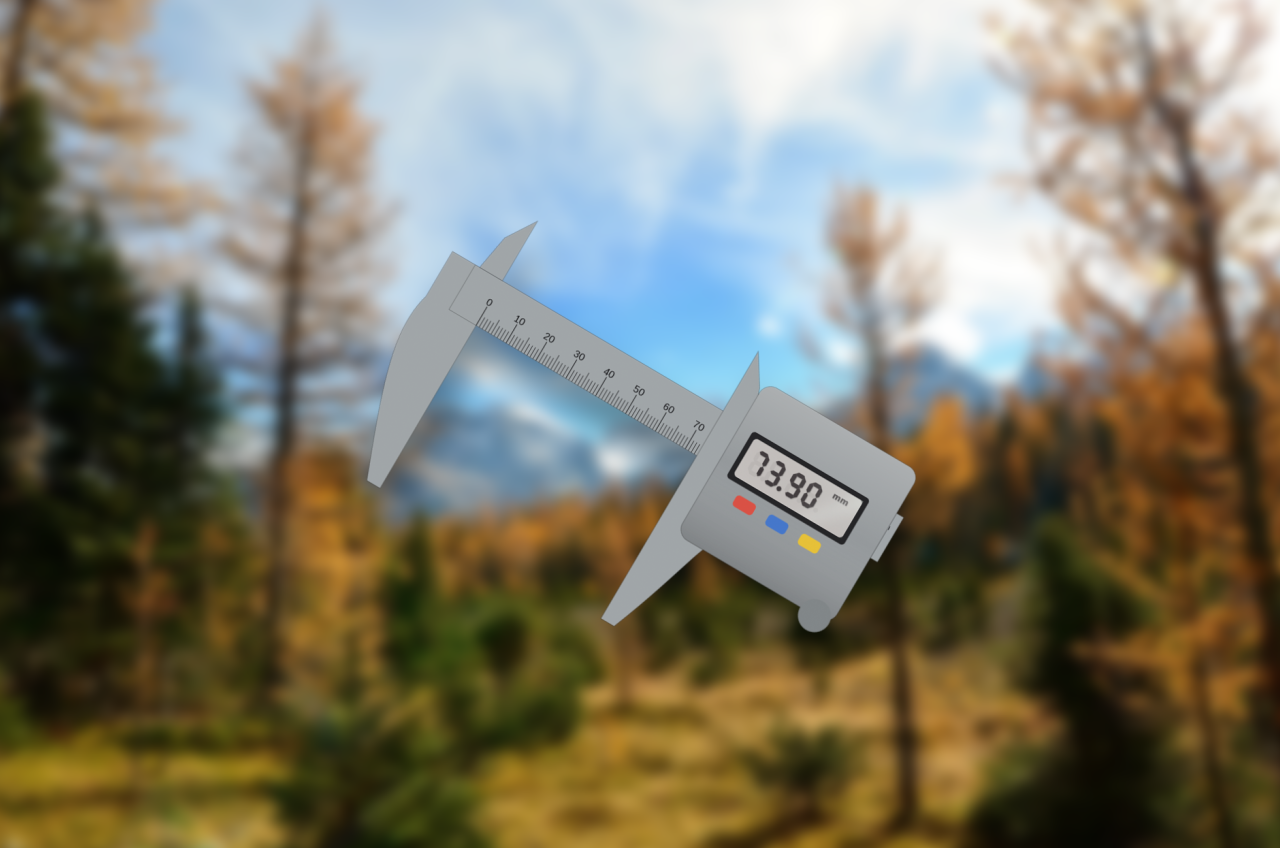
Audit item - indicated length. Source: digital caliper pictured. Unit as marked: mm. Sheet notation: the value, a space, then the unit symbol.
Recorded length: 73.90 mm
